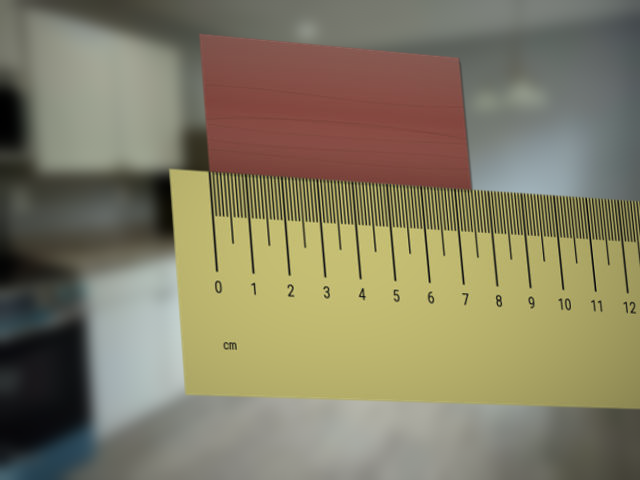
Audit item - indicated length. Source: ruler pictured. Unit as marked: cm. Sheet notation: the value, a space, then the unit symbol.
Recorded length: 7.5 cm
